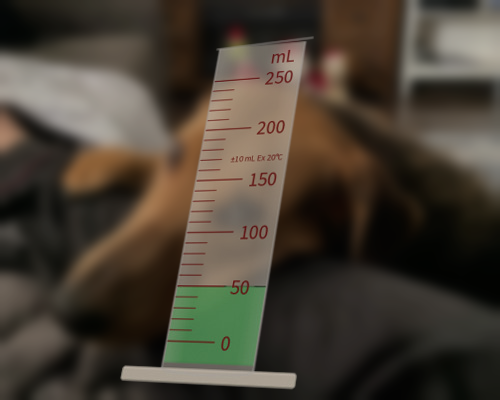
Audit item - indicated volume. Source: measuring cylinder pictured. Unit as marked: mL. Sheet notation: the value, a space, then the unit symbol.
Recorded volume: 50 mL
